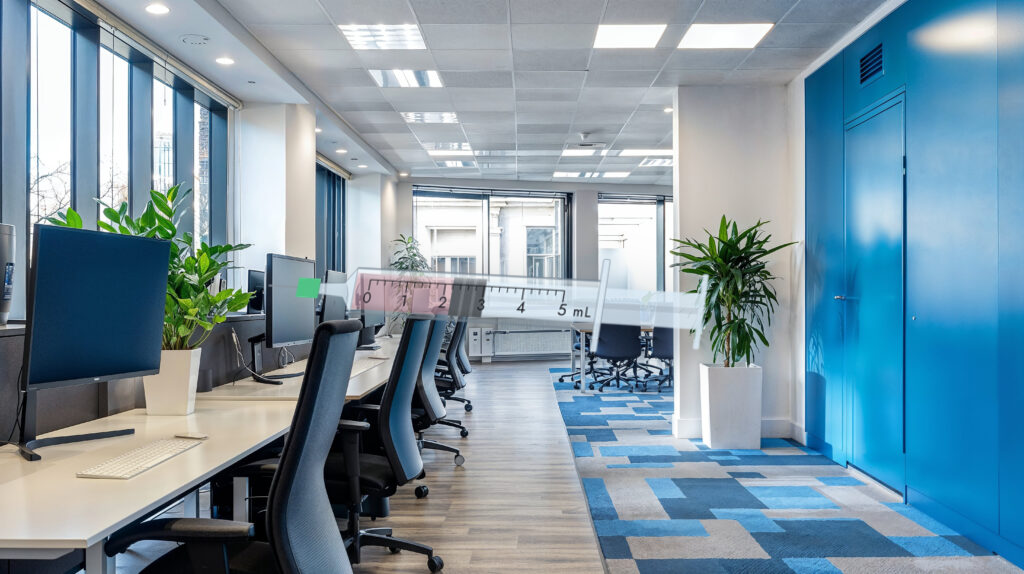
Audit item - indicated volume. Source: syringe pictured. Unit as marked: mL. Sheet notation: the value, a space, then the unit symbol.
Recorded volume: 2.2 mL
